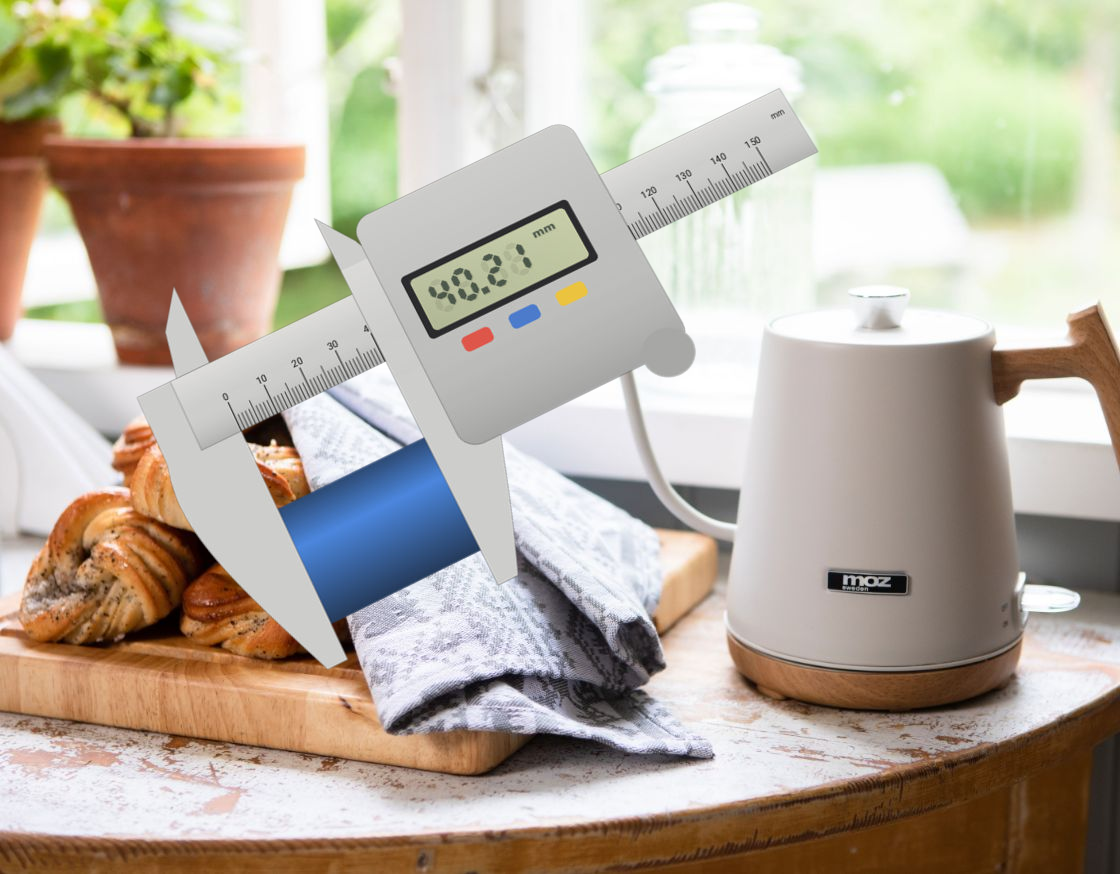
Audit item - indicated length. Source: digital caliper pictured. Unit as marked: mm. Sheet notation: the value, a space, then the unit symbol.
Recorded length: 40.21 mm
